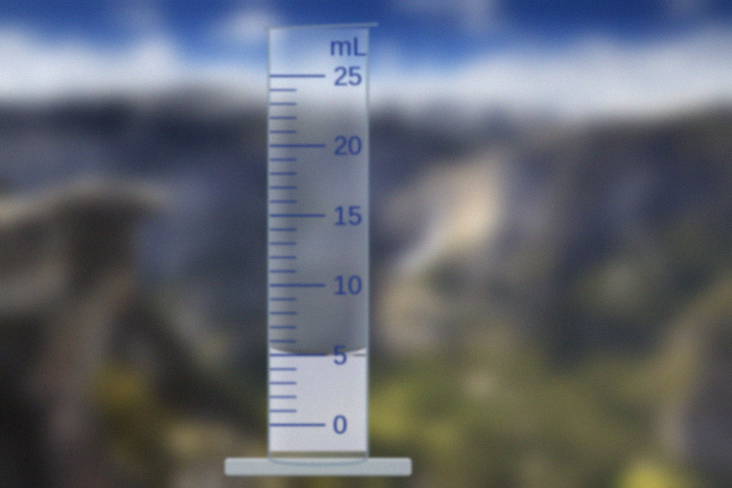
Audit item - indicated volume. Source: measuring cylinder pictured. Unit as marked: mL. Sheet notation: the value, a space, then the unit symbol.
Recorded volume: 5 mL
